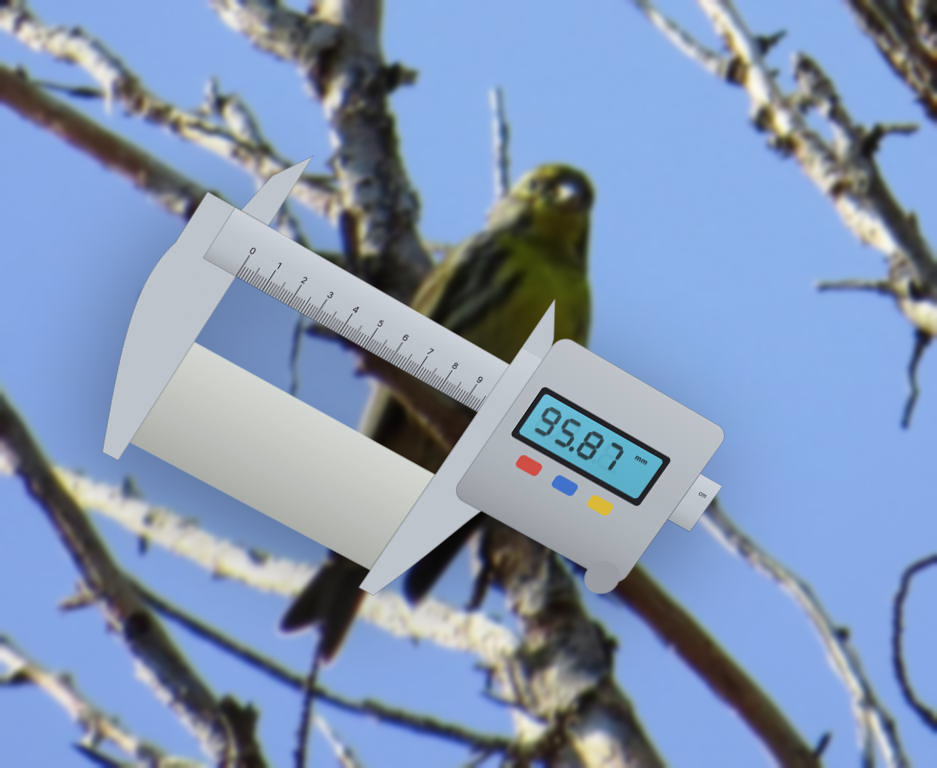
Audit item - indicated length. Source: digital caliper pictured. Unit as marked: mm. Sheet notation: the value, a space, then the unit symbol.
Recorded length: 95.87 mm
